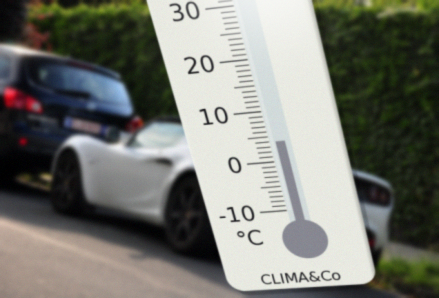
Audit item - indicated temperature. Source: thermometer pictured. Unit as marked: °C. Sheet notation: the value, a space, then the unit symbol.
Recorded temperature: 4 °C
